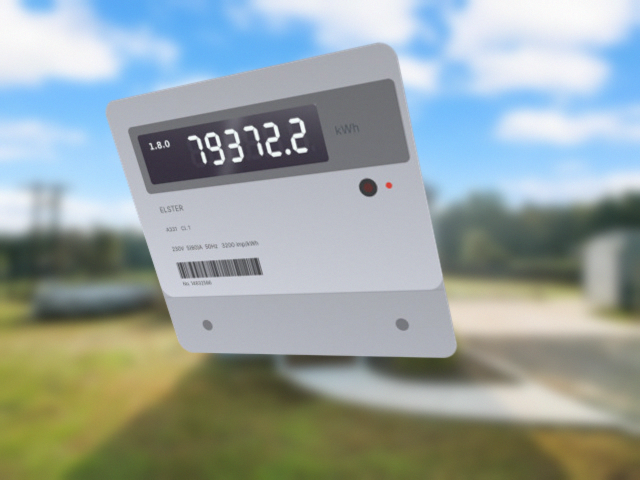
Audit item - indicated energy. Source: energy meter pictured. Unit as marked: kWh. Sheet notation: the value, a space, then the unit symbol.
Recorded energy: 79372.2 kWh
